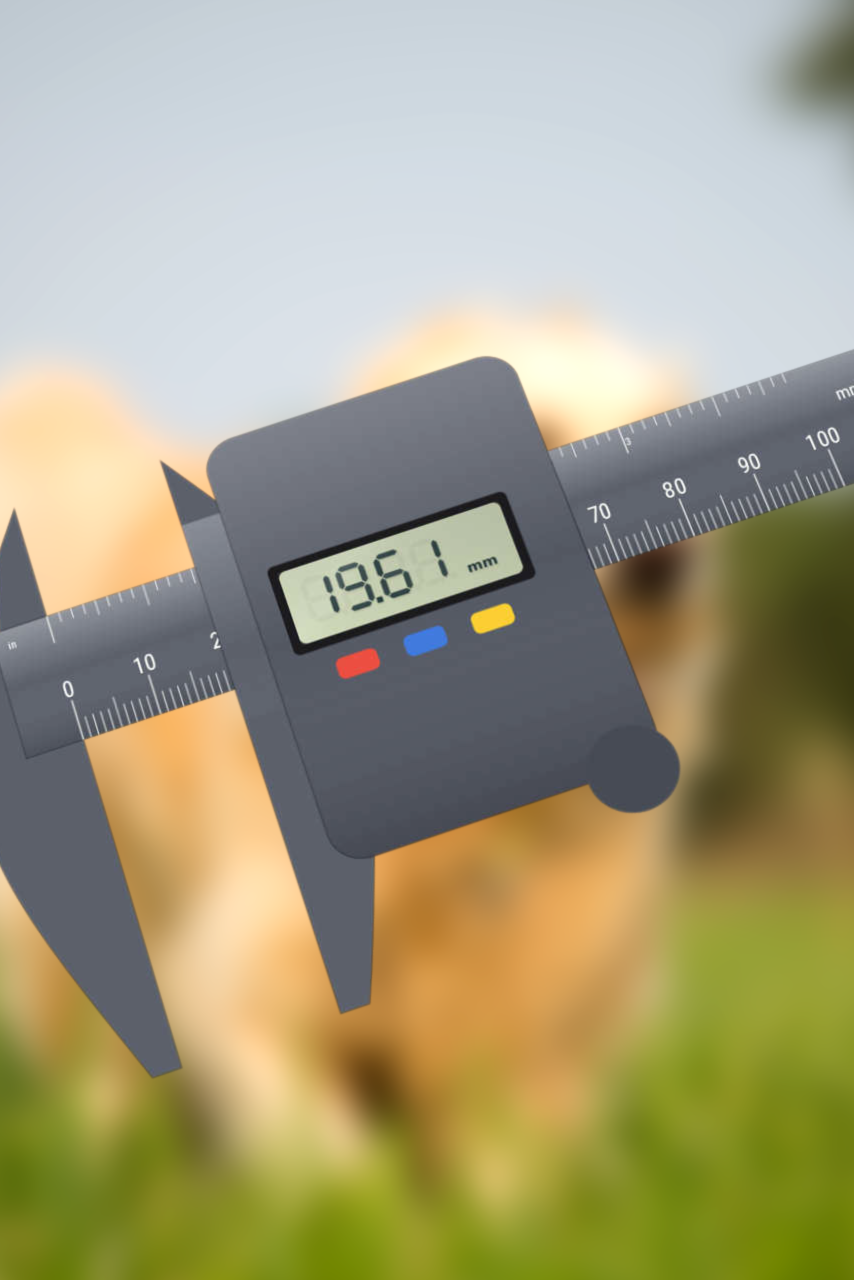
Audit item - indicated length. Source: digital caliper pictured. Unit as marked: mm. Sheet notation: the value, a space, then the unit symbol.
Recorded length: 19.61 mm
